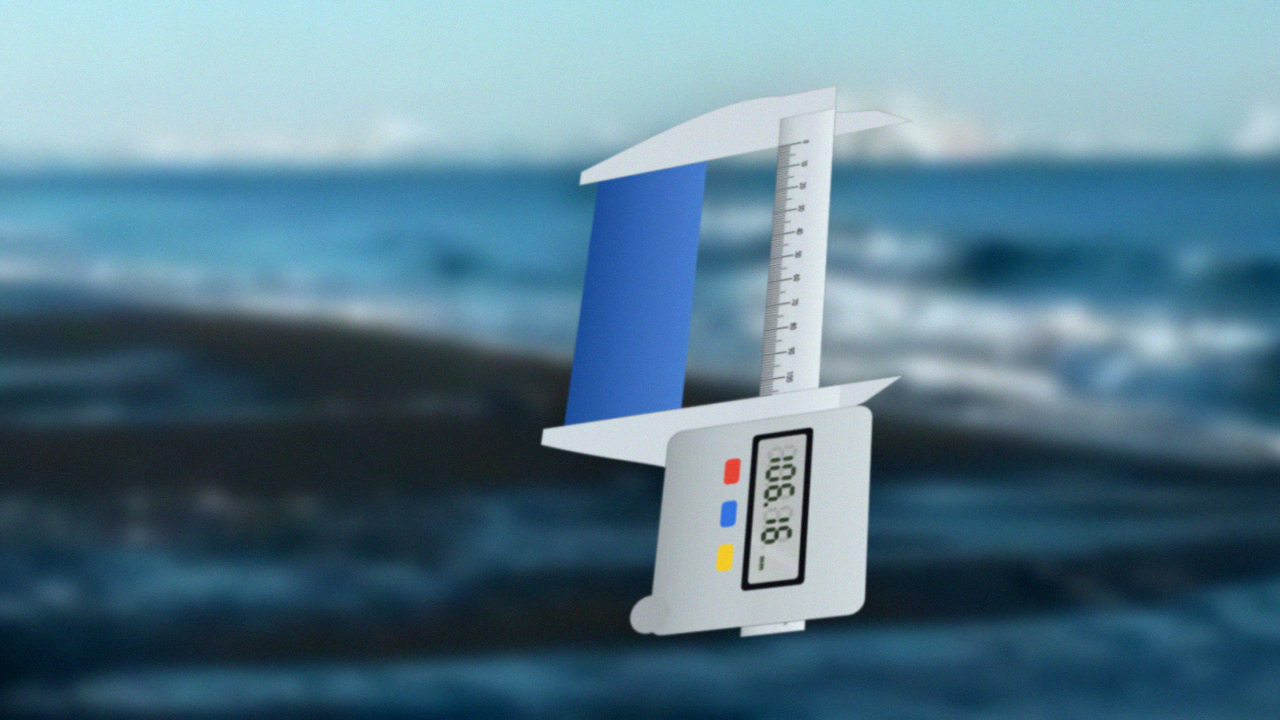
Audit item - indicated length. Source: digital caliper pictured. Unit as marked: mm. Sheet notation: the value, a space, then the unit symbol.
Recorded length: 106.16 mm
